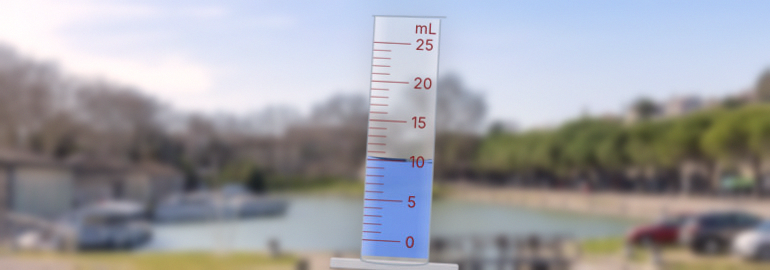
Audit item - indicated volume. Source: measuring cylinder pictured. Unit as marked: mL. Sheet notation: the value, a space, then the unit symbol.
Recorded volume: 10 mL
